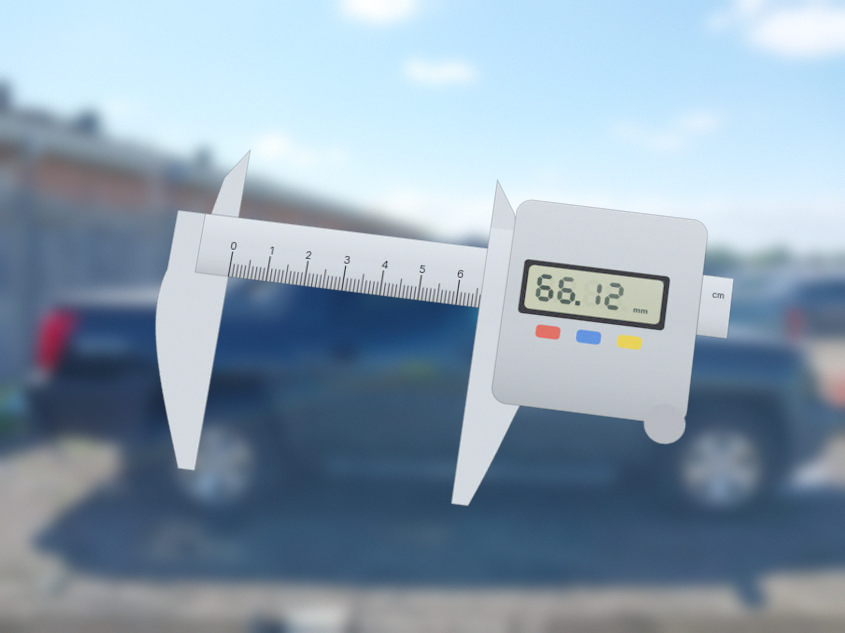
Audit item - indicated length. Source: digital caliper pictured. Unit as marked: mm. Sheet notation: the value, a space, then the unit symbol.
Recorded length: 66.12 mm
